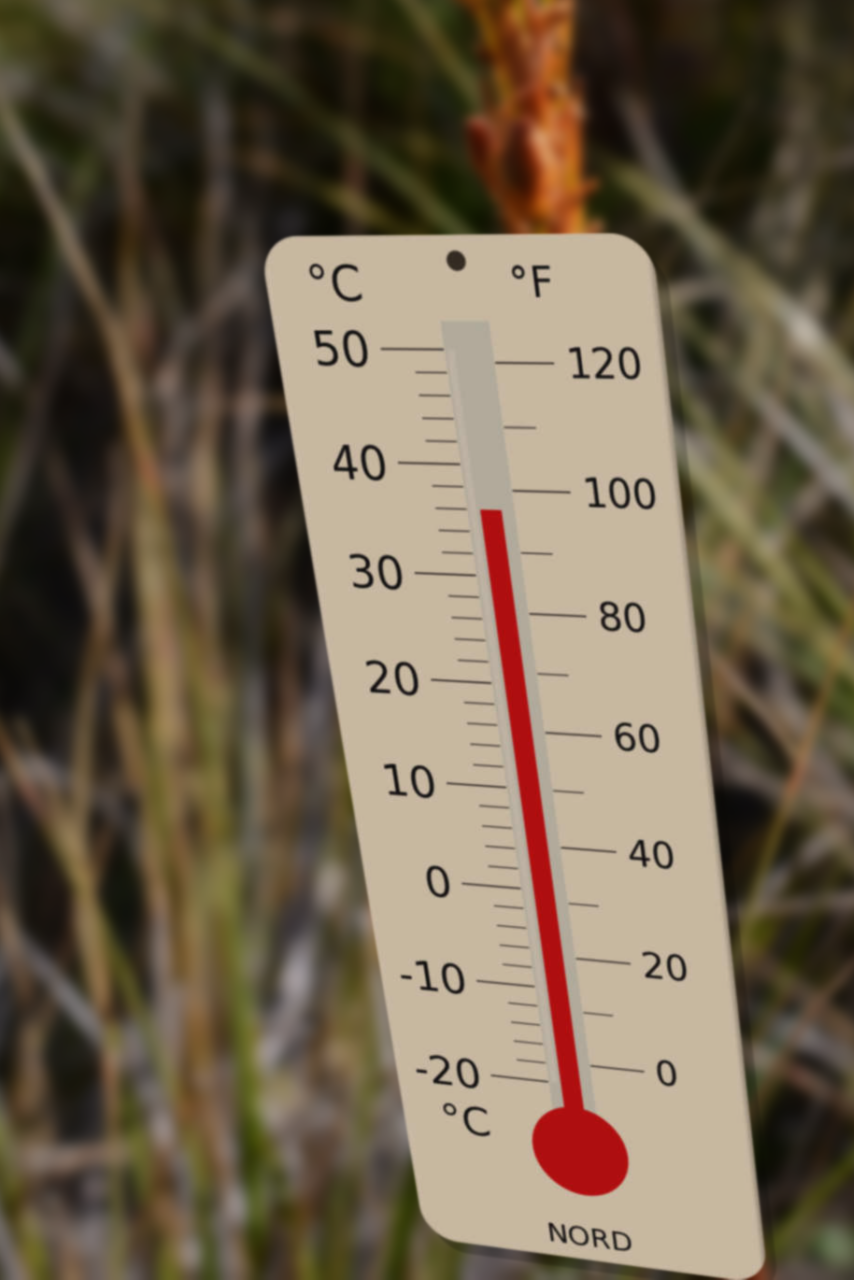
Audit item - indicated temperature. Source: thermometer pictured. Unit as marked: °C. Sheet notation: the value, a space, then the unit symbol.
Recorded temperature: 36 °C
